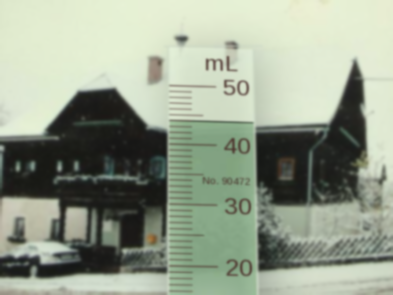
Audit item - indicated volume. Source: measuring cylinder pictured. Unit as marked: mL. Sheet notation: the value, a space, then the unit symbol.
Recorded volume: 44 mL
